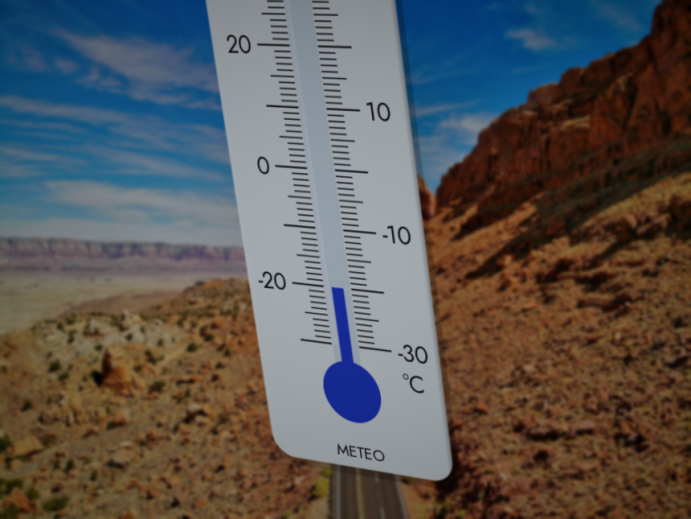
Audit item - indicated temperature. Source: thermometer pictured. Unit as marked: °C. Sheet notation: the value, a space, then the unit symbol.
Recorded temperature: -20 °C
